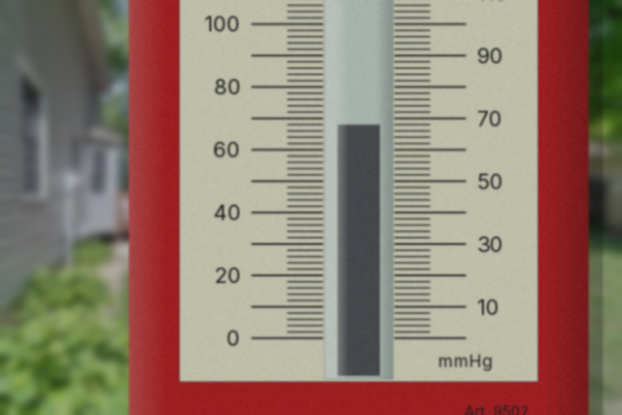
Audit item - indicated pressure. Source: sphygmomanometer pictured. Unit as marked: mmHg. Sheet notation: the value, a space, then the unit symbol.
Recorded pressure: 68 mmHg
